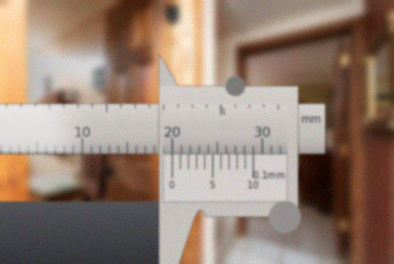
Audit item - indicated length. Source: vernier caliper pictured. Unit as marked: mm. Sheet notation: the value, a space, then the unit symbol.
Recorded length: 20.0 mm
